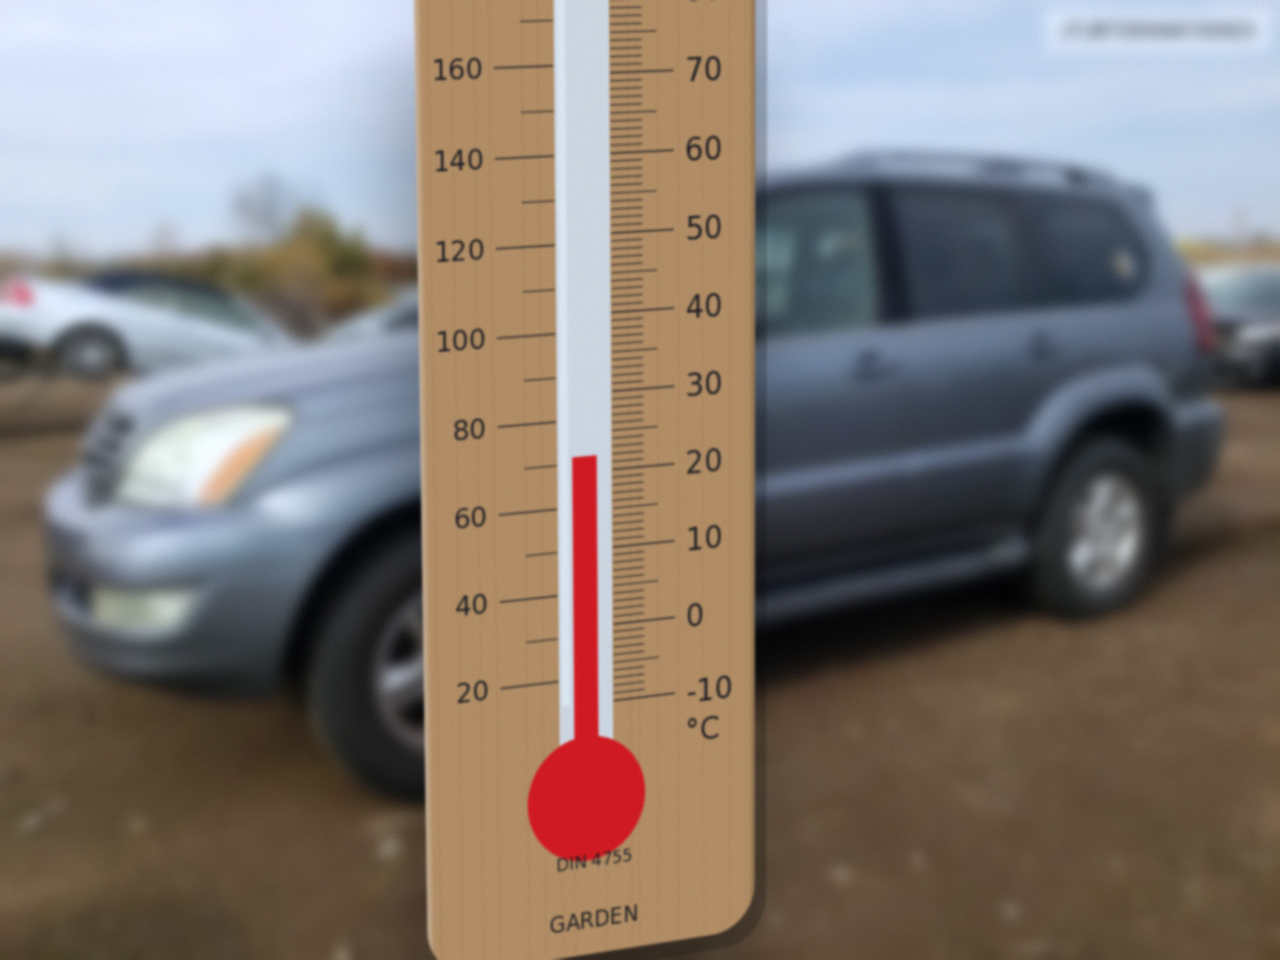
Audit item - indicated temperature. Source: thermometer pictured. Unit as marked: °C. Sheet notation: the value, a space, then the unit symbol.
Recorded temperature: 22 °C
